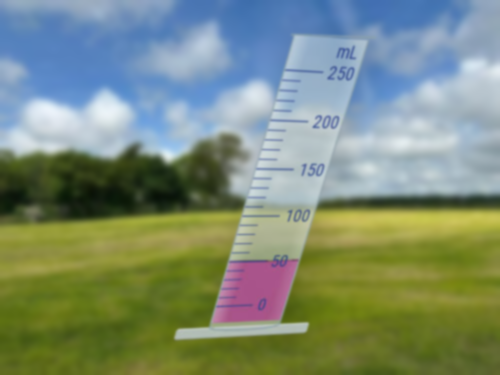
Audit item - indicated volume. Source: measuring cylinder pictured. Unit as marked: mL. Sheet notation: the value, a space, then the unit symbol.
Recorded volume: 50 mL
